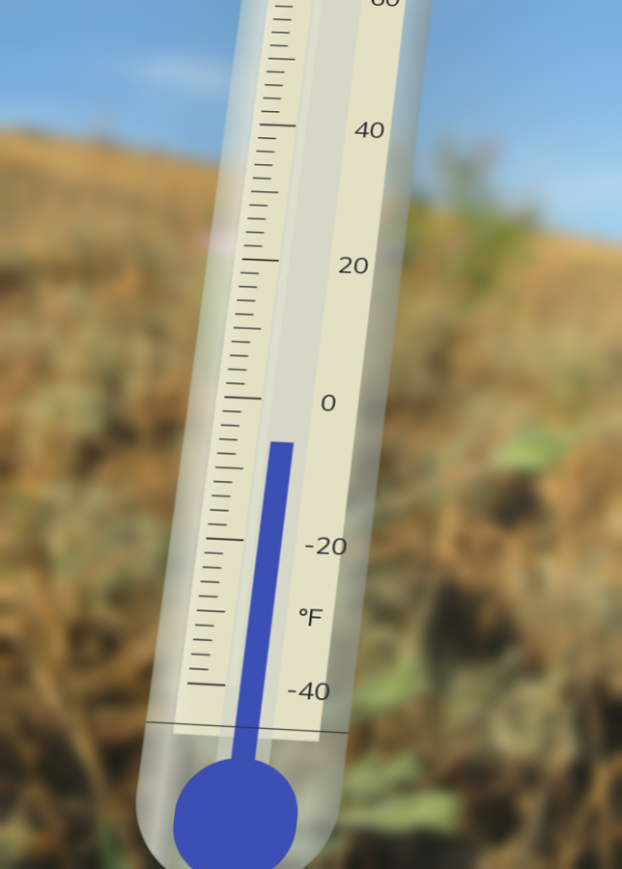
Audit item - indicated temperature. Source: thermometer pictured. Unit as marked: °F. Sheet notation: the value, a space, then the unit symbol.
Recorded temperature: -6 °F
